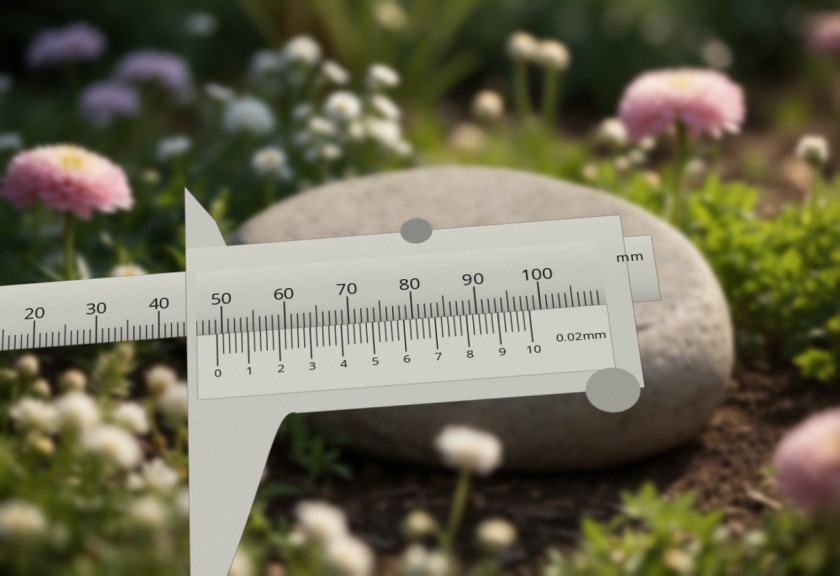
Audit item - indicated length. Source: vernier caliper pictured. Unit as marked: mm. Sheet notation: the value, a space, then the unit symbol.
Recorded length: 49.2 mm
